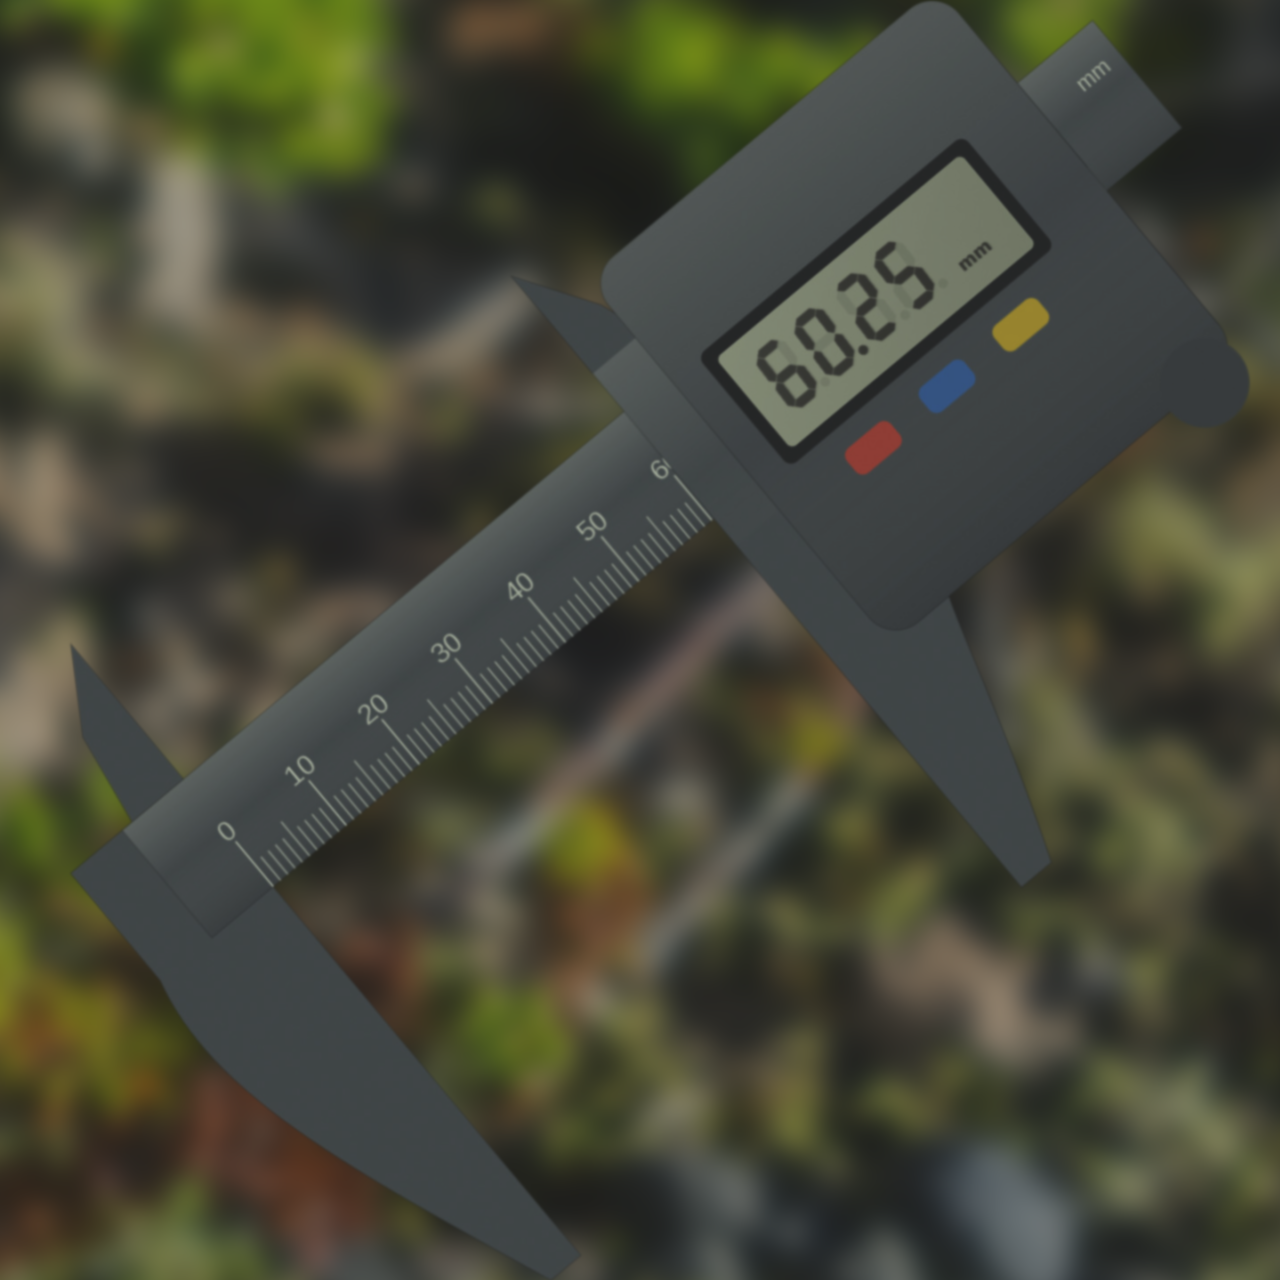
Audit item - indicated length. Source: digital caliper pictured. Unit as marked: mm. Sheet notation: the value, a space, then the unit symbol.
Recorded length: 60.25 mm
